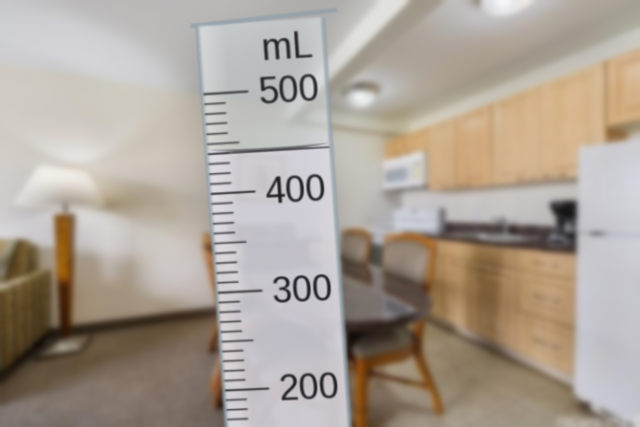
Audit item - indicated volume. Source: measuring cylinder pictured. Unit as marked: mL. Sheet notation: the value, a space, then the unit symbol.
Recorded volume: 440 mL
